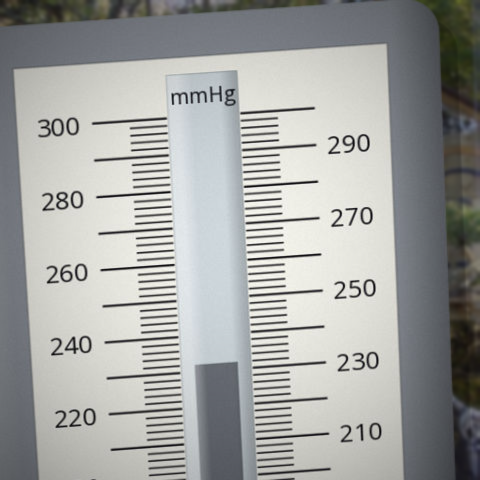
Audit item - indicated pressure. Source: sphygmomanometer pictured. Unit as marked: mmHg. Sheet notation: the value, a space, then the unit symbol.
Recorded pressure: 232 mmHg
